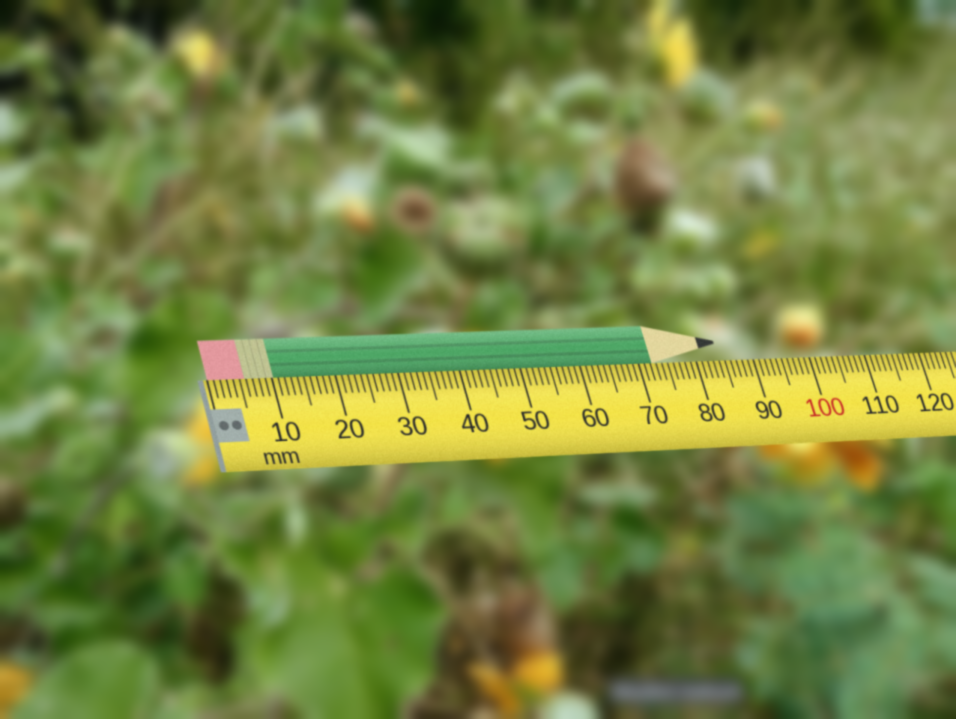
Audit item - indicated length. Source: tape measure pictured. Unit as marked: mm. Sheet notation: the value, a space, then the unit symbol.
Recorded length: 84 mm
